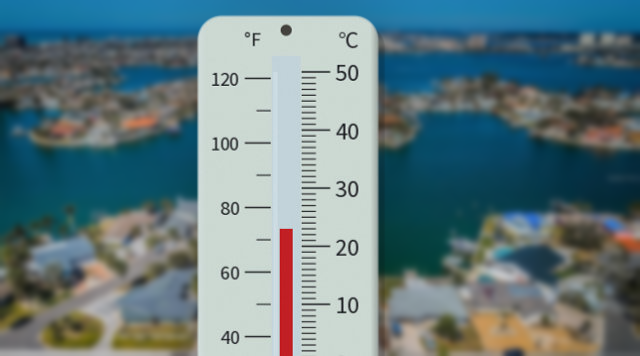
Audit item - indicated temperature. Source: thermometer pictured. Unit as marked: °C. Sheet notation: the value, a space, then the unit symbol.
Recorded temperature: 23 °C
